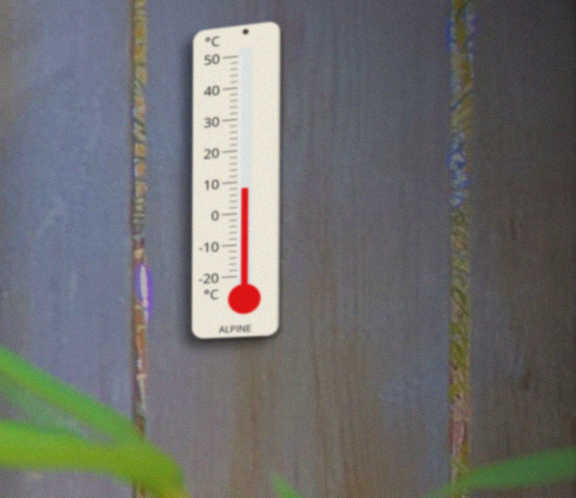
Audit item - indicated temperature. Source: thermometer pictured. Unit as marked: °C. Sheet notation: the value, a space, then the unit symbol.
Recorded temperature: 8 °C
